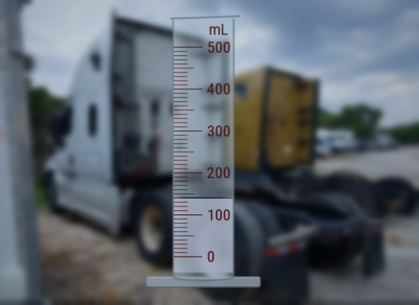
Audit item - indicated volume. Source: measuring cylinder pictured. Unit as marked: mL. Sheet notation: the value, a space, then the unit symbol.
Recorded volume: 140 mL
